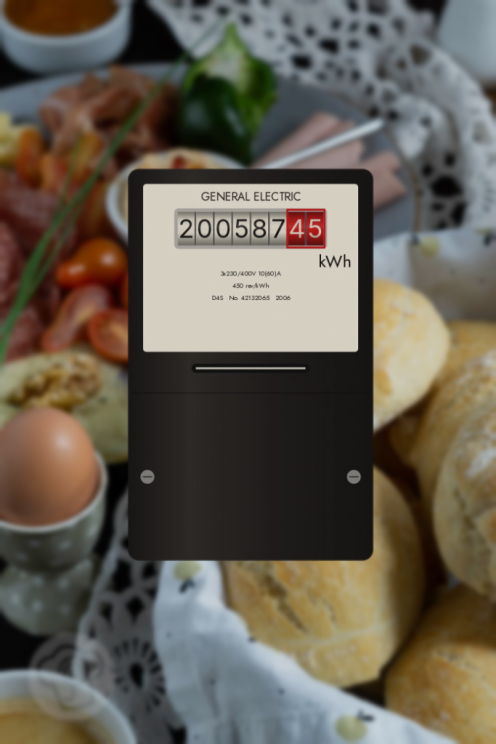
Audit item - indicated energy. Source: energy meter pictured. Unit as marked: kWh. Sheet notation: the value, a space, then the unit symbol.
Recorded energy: 200587.45 kWh
